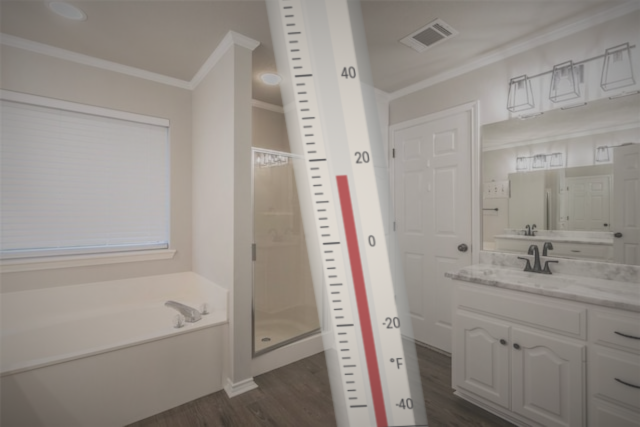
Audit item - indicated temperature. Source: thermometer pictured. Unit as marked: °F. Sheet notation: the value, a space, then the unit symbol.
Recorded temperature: 16 °F
